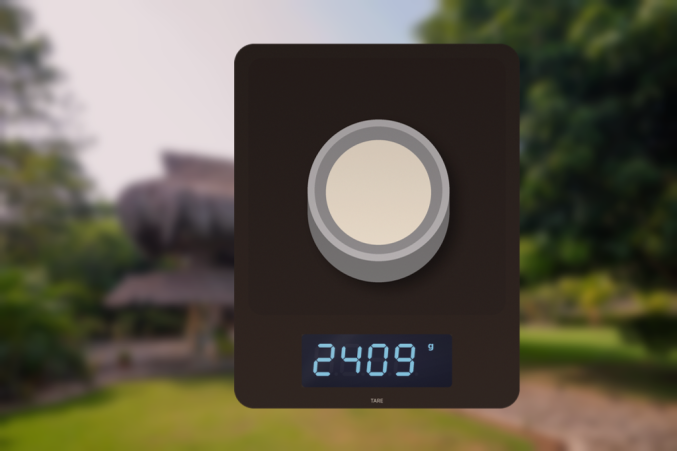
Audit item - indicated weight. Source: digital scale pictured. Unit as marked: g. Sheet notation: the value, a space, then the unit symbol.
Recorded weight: 2409 g
